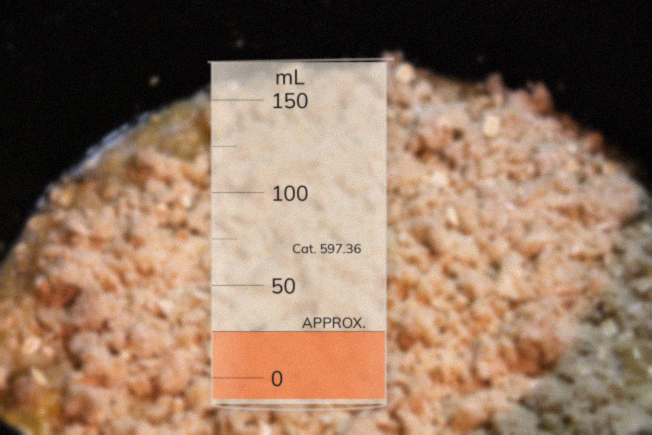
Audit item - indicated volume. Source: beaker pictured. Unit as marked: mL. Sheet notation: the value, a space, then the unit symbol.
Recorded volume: 25 mL
